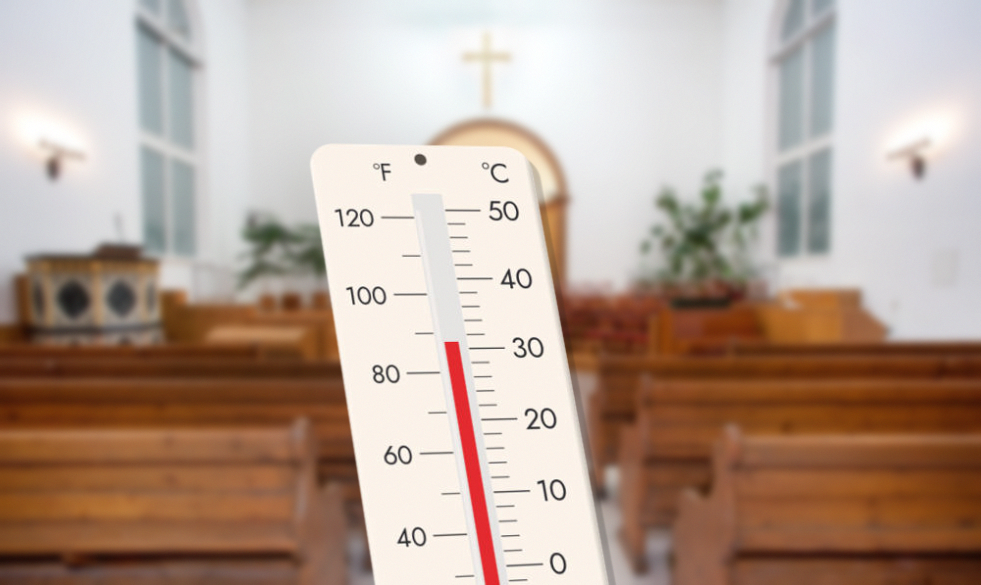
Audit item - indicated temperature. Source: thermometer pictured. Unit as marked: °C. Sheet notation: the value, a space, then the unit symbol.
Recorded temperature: 31 °C
